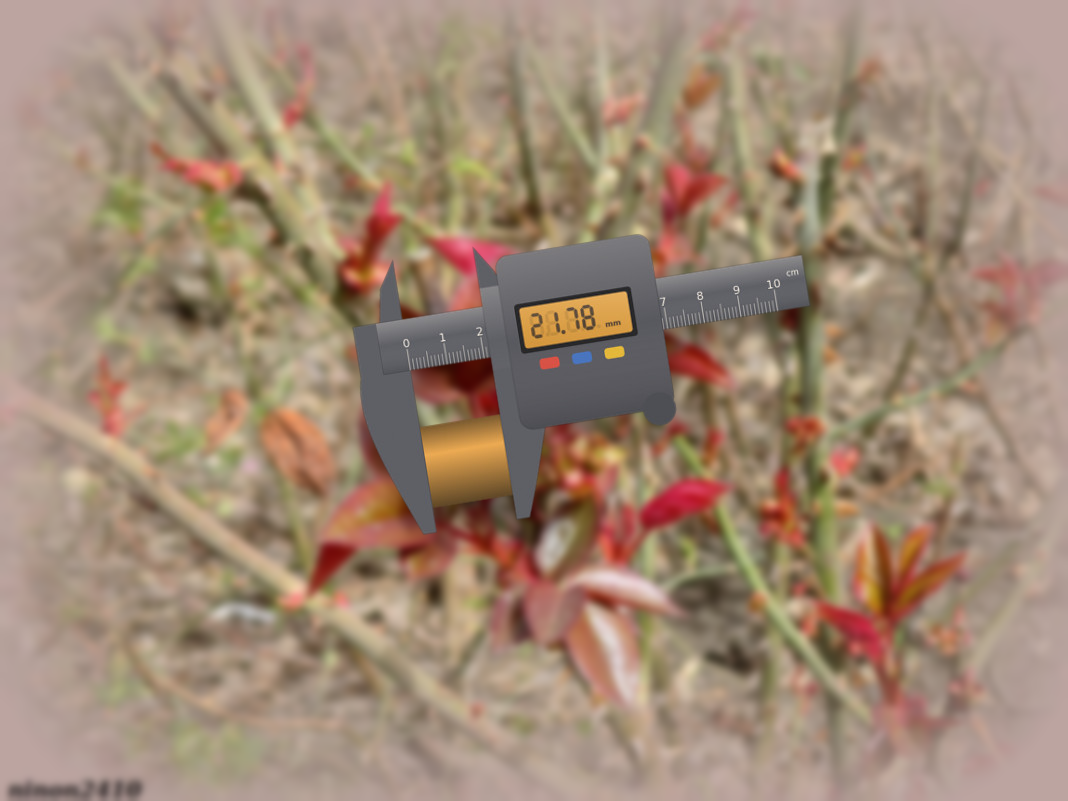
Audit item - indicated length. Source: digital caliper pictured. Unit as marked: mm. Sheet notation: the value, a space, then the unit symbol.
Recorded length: 21.78 mm
